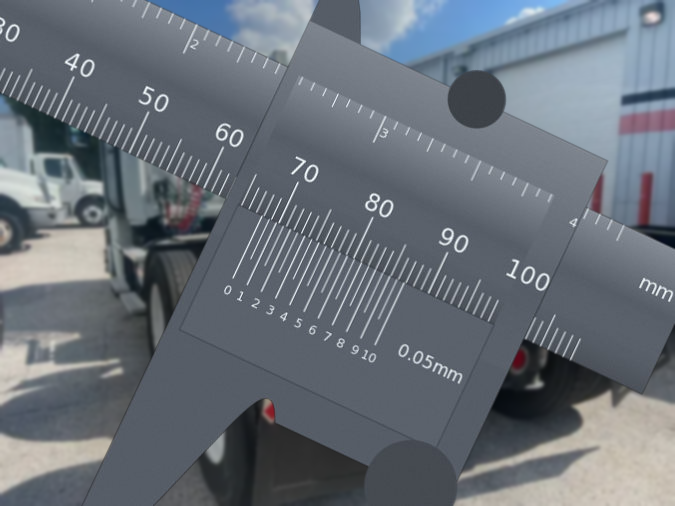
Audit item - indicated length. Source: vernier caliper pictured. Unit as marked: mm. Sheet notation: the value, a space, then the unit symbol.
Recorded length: 67.8 mm
